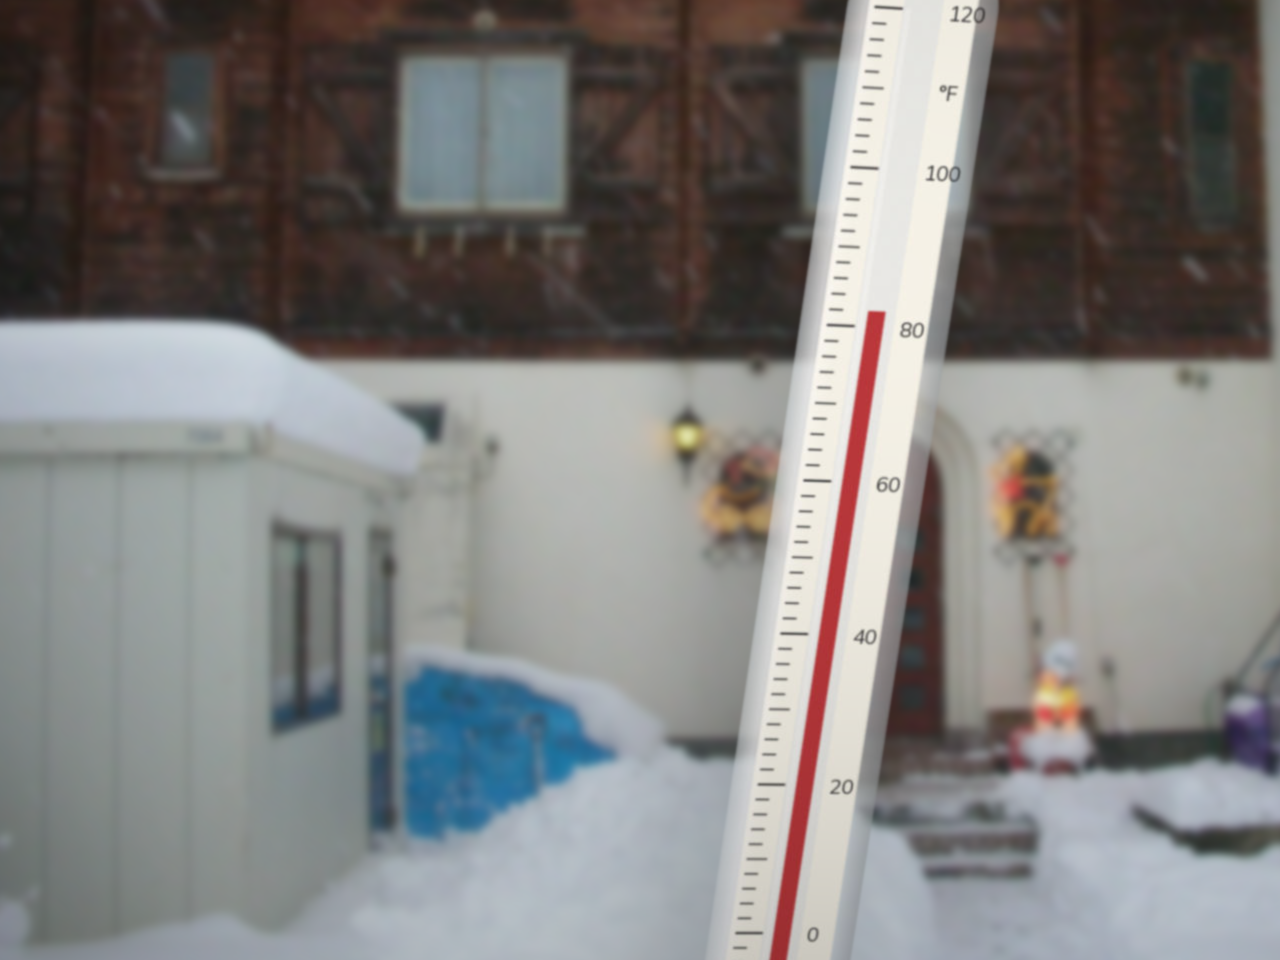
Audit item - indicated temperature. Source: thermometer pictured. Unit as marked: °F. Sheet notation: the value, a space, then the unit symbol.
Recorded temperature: 82 °F
